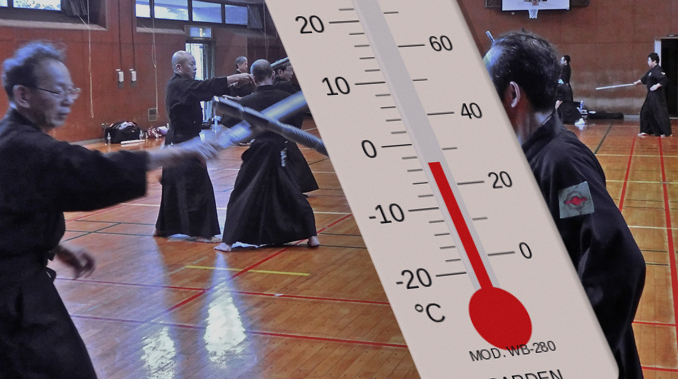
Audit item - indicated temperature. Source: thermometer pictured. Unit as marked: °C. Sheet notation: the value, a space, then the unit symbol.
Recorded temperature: -3 °C
